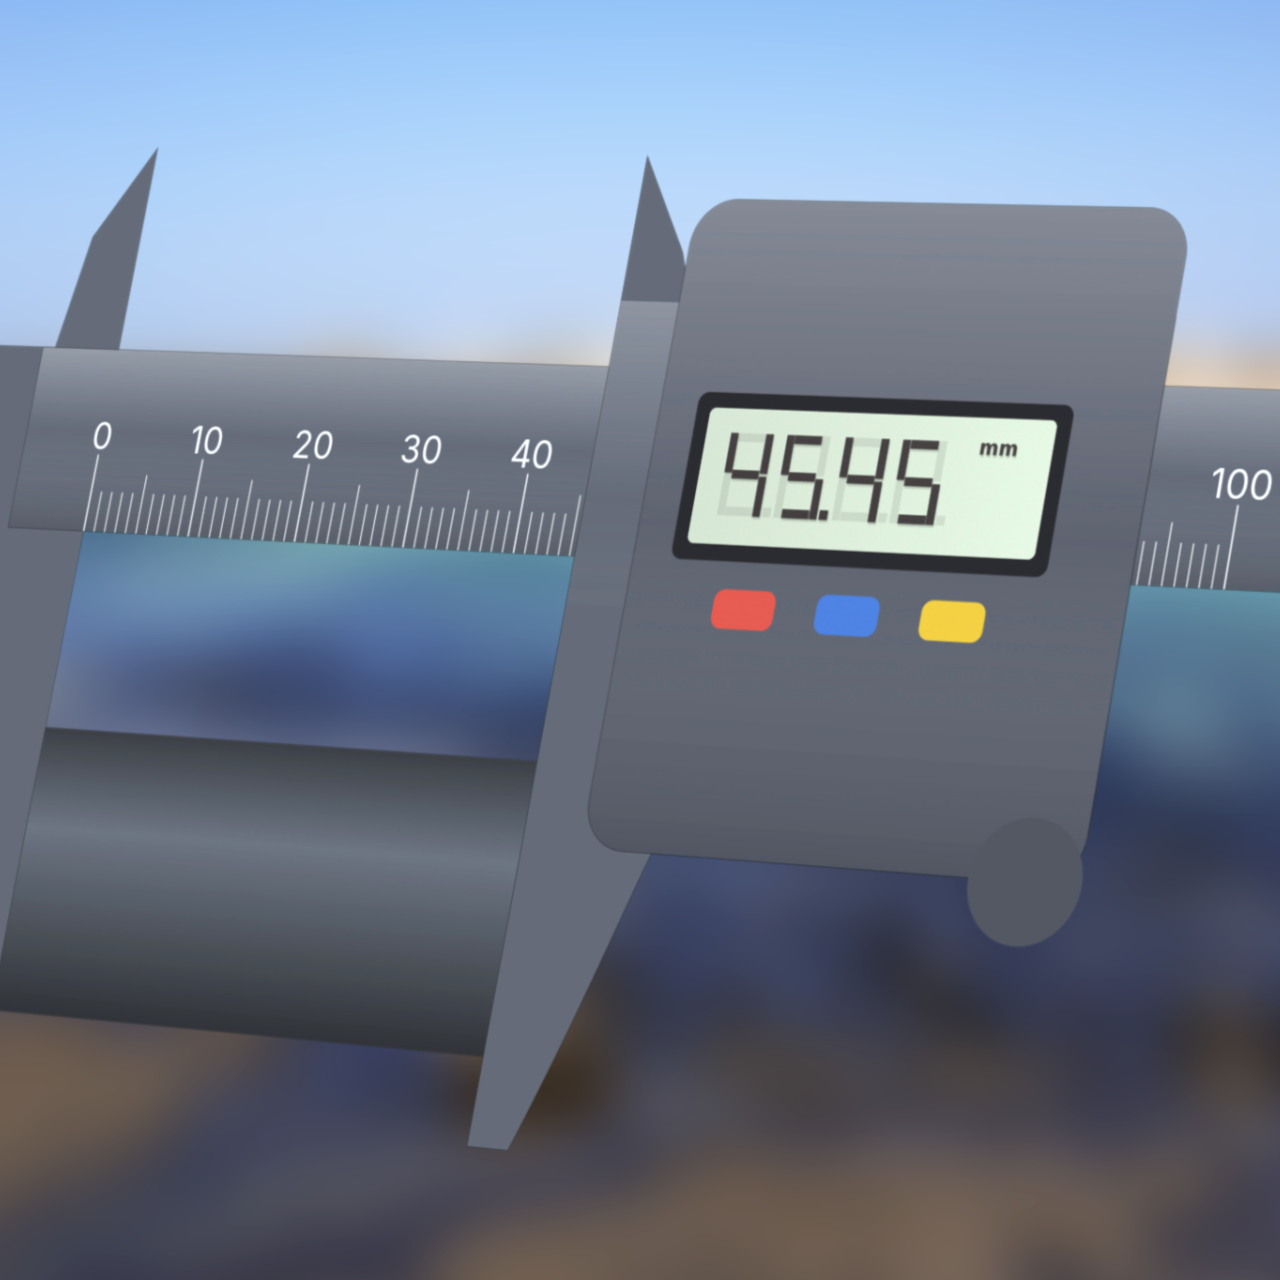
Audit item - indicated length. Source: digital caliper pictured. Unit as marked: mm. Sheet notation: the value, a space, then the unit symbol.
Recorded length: 45.45 mm
